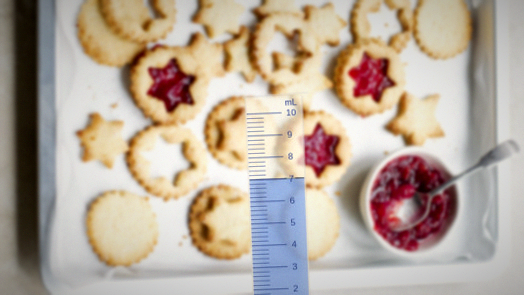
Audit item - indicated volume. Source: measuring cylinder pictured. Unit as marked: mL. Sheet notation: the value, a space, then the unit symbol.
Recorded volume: 7 mL
